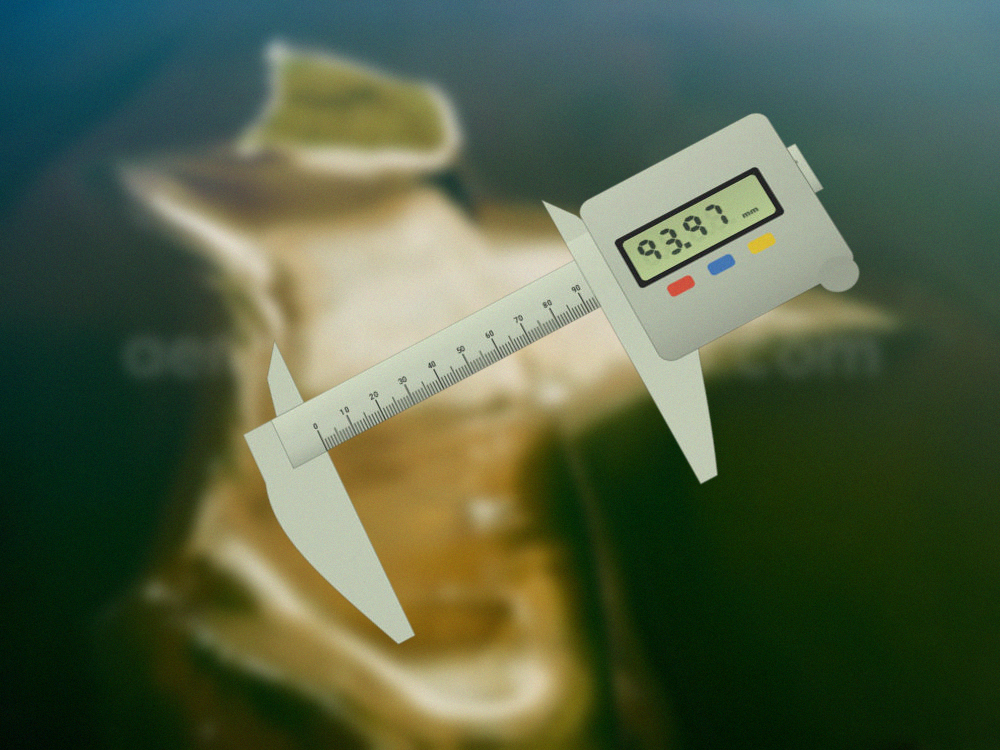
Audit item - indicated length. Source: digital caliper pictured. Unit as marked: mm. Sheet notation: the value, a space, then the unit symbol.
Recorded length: 93.97 mm
